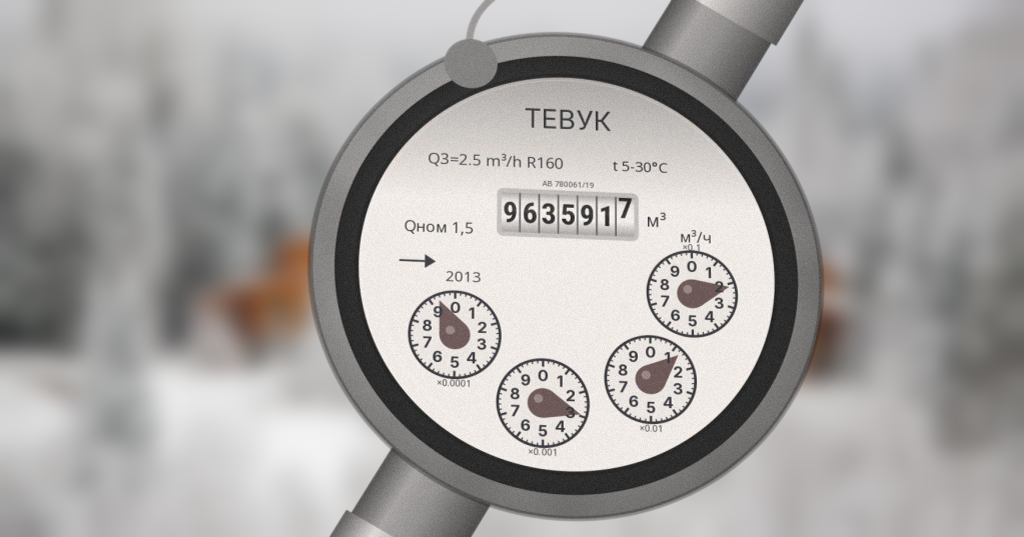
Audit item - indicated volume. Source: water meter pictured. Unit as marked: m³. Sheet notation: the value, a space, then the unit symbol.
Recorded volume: 9635917.2129 m³
